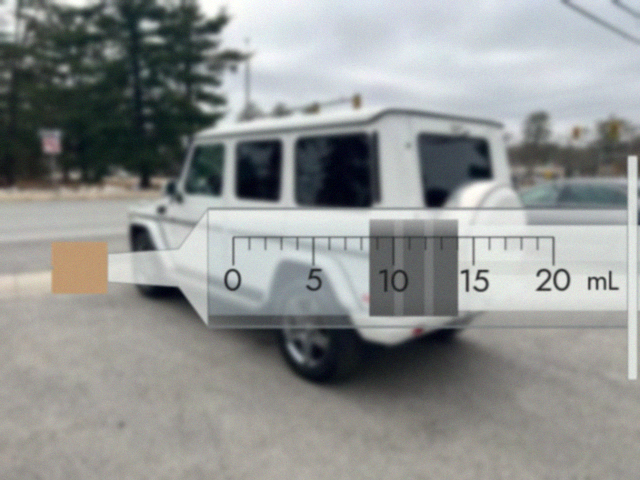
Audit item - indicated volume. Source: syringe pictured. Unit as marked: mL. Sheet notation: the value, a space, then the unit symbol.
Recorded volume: 8.5 mL
